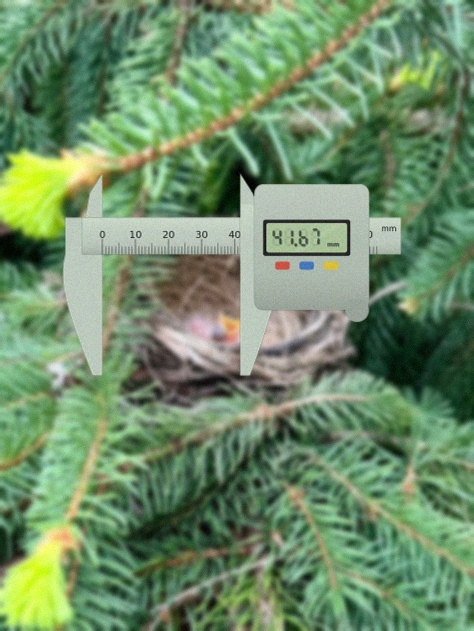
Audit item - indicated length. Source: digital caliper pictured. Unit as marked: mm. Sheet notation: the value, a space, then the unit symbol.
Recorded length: 41.67 mm
